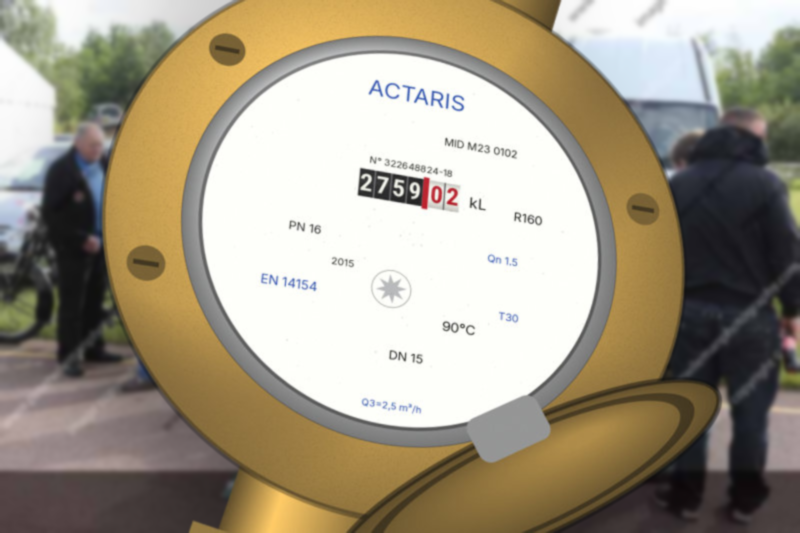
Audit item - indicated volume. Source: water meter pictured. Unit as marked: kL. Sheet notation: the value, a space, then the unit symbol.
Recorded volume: 2759.02 kL
